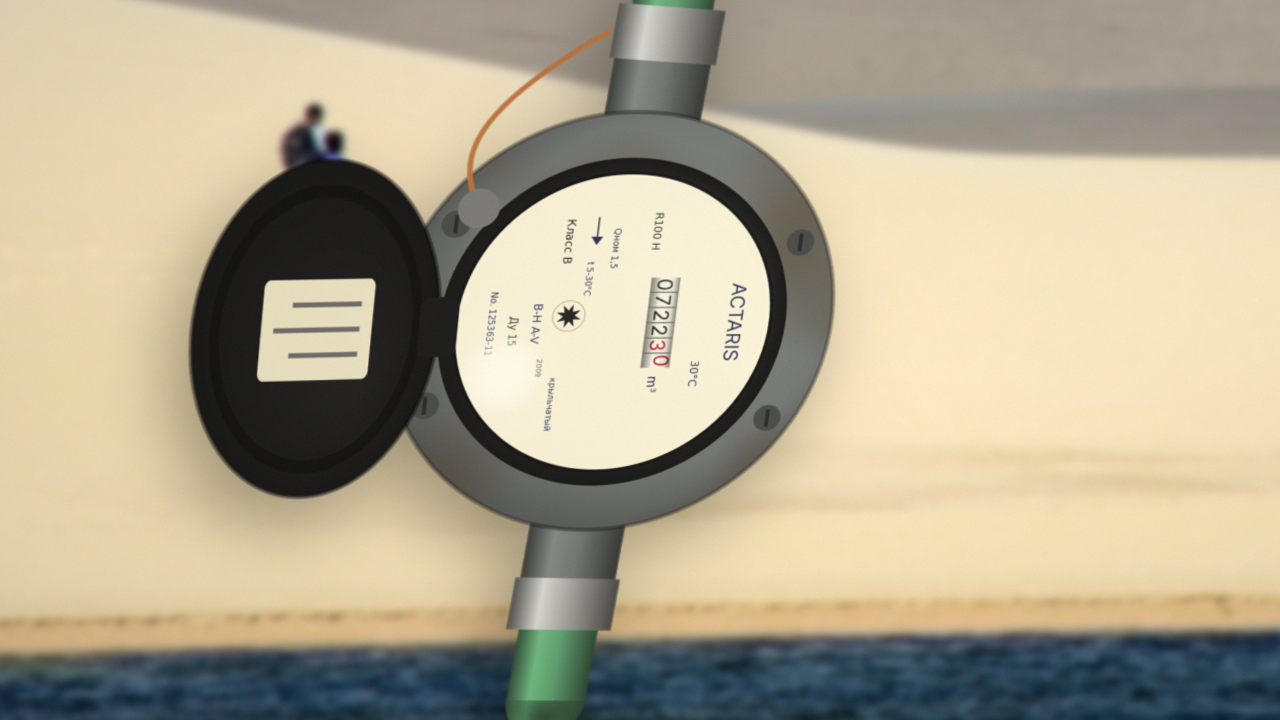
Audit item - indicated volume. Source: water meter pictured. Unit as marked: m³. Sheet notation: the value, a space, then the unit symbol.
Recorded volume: 722.30 m³
